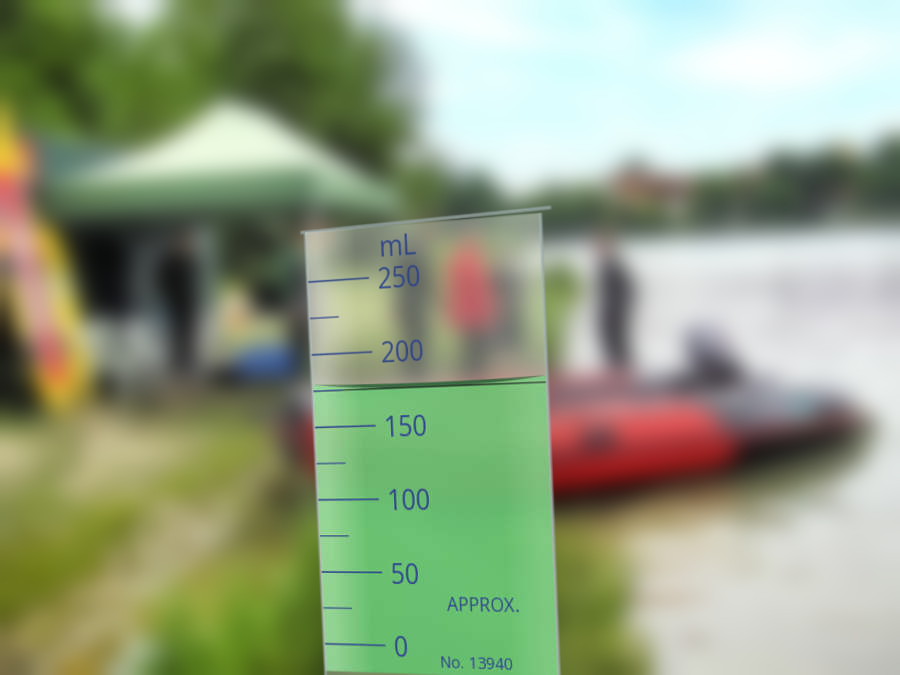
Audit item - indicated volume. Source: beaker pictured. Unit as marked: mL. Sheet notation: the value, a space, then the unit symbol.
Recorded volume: 175 mL
